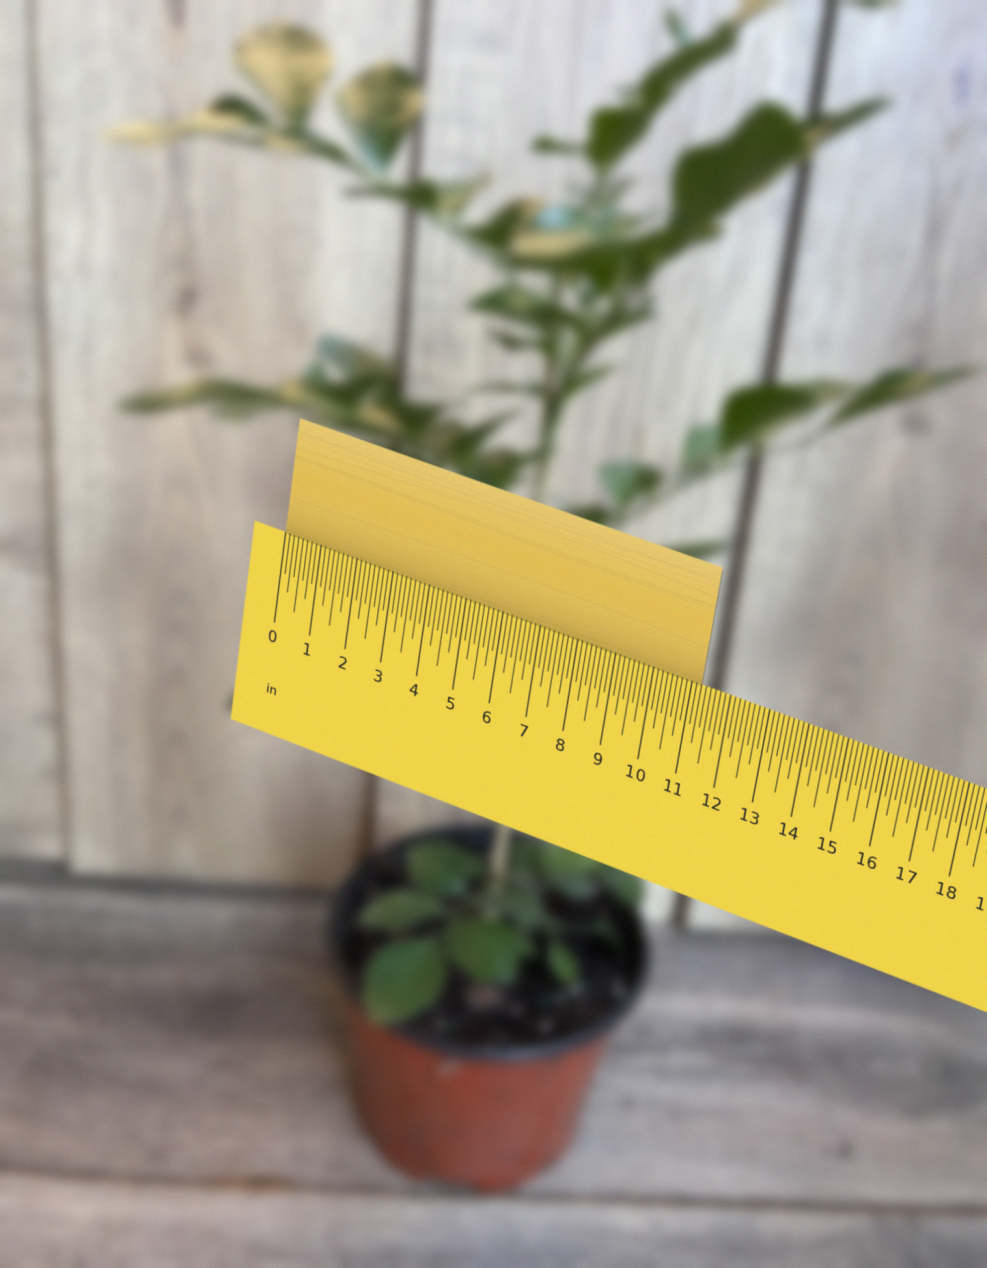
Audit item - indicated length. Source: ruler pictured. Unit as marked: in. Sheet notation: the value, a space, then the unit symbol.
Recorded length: 11.25 in
